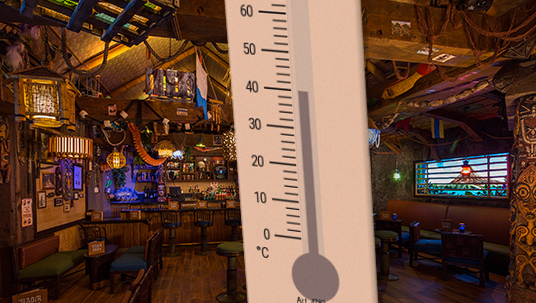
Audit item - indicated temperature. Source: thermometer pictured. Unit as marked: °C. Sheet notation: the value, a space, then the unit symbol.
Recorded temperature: 40 °C
